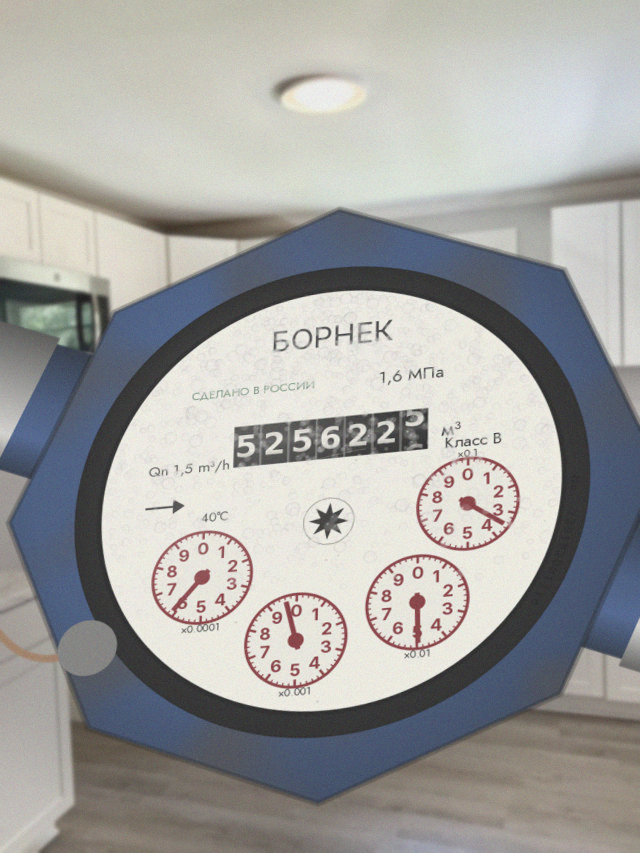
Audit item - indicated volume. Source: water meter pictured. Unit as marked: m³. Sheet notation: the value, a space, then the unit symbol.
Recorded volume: 5256225.3496 m³
